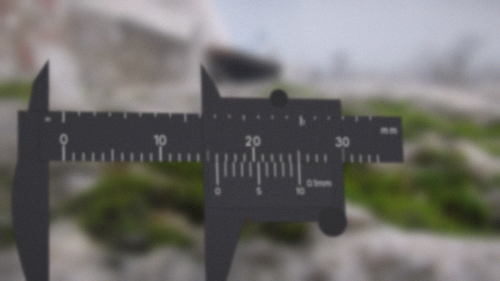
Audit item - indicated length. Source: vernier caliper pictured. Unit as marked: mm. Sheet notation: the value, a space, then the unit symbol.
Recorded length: 16.0 mm
